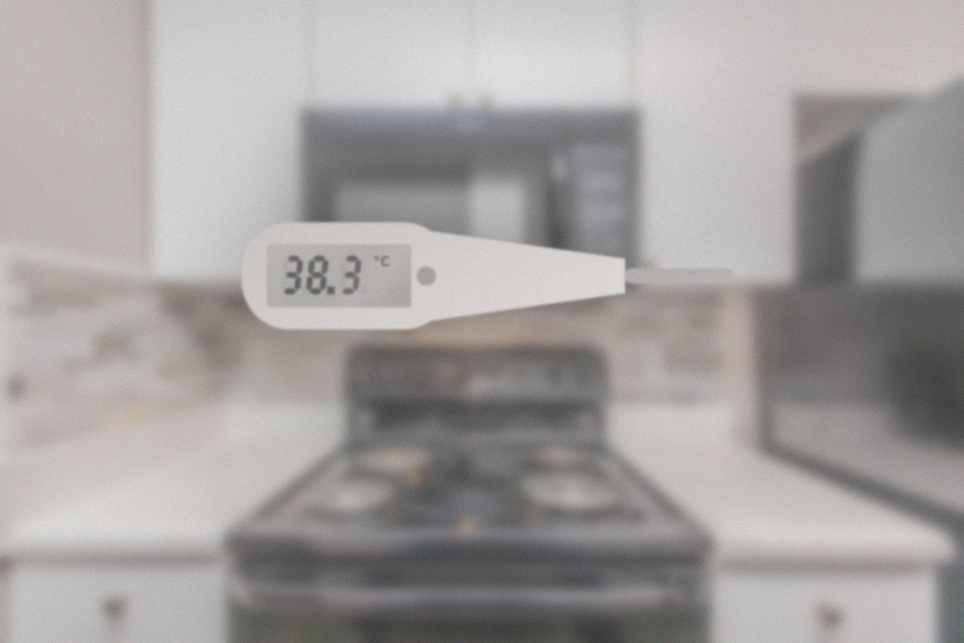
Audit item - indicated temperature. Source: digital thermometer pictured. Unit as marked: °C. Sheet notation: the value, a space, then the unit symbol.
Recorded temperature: 38.3 °C
